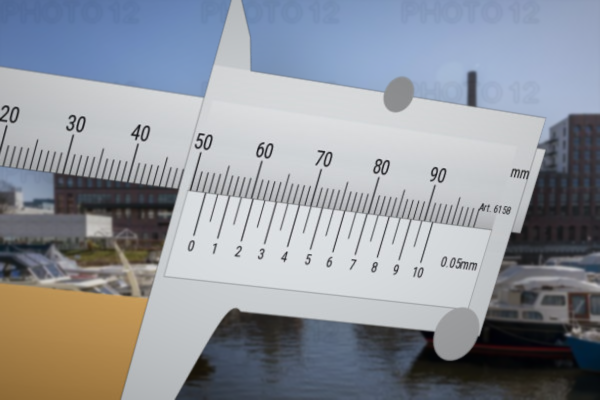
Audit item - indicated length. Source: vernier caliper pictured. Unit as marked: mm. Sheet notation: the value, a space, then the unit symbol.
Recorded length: 52.5 mm
